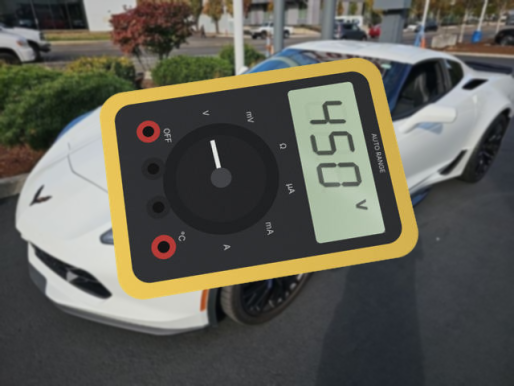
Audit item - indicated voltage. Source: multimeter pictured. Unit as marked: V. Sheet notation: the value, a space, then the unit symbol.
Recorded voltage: 450 V
